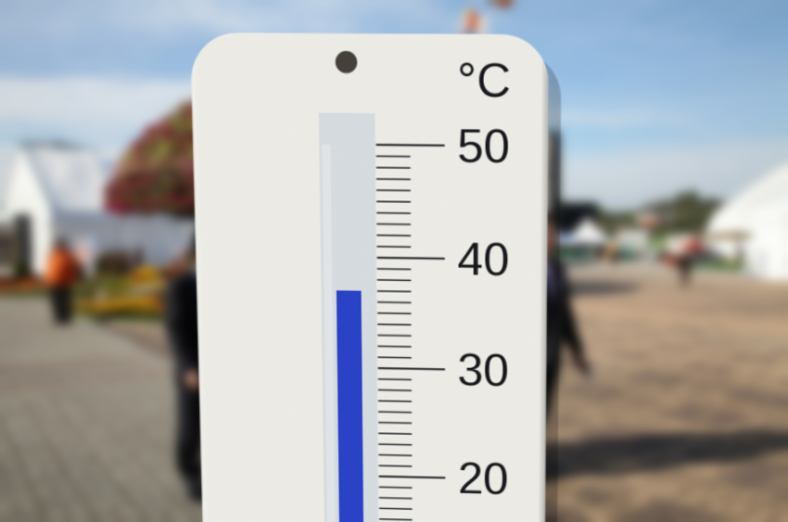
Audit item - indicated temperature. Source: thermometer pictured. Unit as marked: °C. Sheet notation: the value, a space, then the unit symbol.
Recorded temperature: 37 °C
